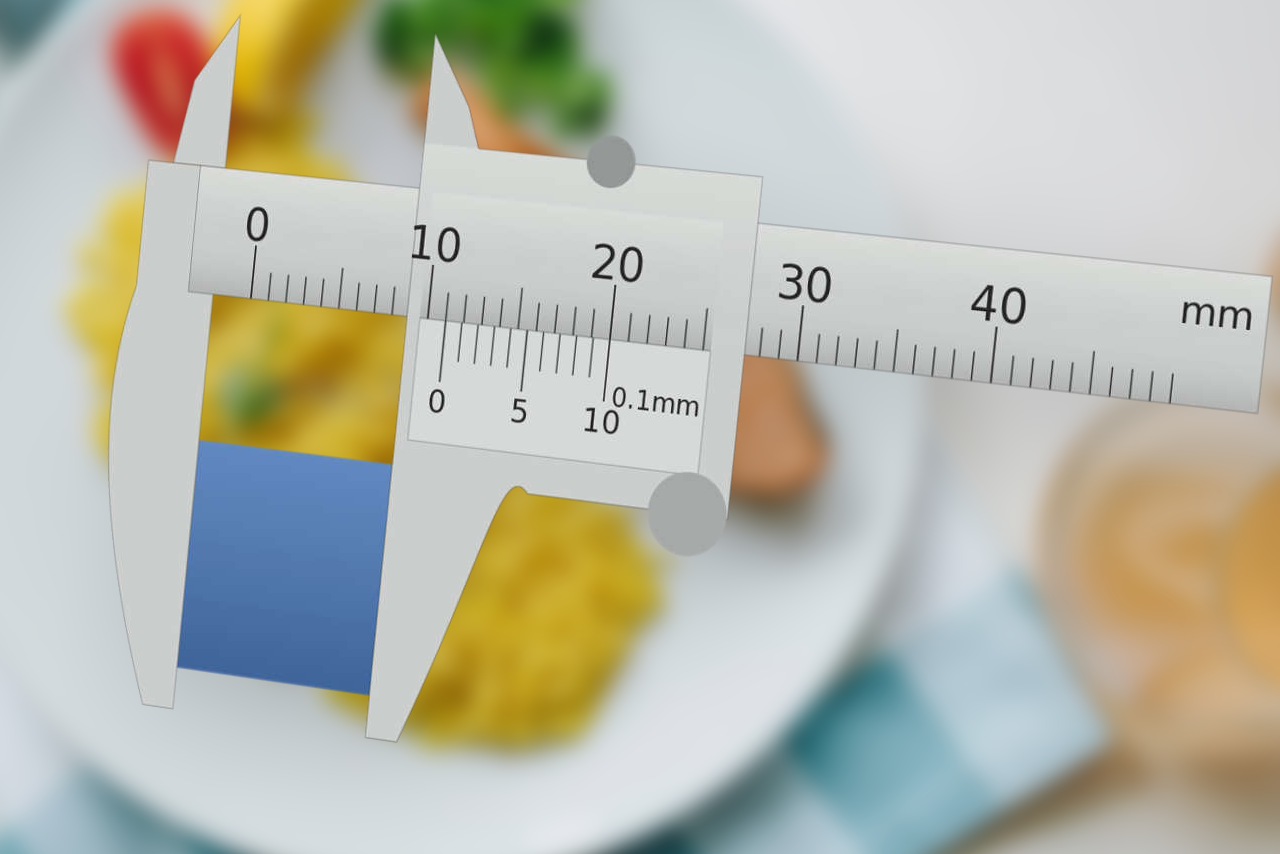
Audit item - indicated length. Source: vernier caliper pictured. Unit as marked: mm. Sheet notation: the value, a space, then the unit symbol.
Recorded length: 11.0 mm
